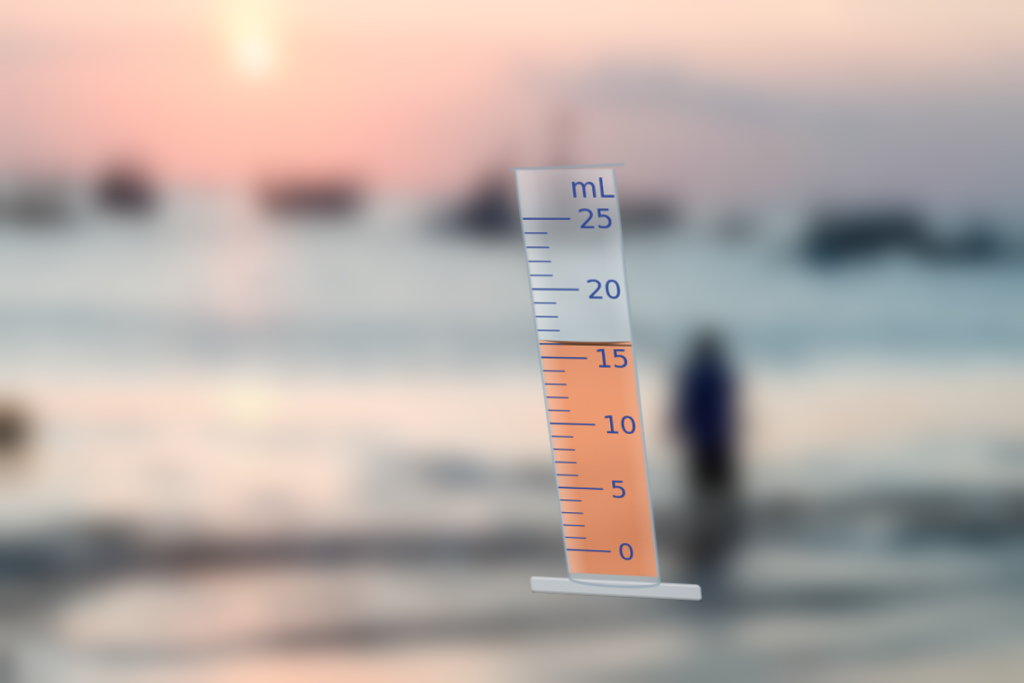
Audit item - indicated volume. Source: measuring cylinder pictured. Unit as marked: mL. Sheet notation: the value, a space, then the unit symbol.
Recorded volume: 16 mL
